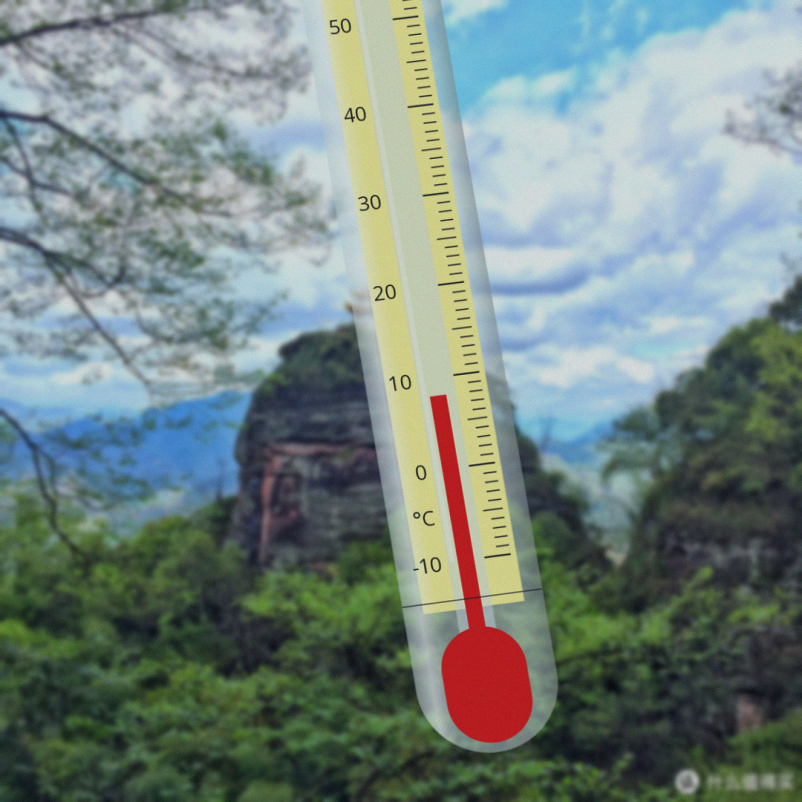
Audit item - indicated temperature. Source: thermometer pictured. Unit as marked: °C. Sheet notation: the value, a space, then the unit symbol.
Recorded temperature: 8 °C
